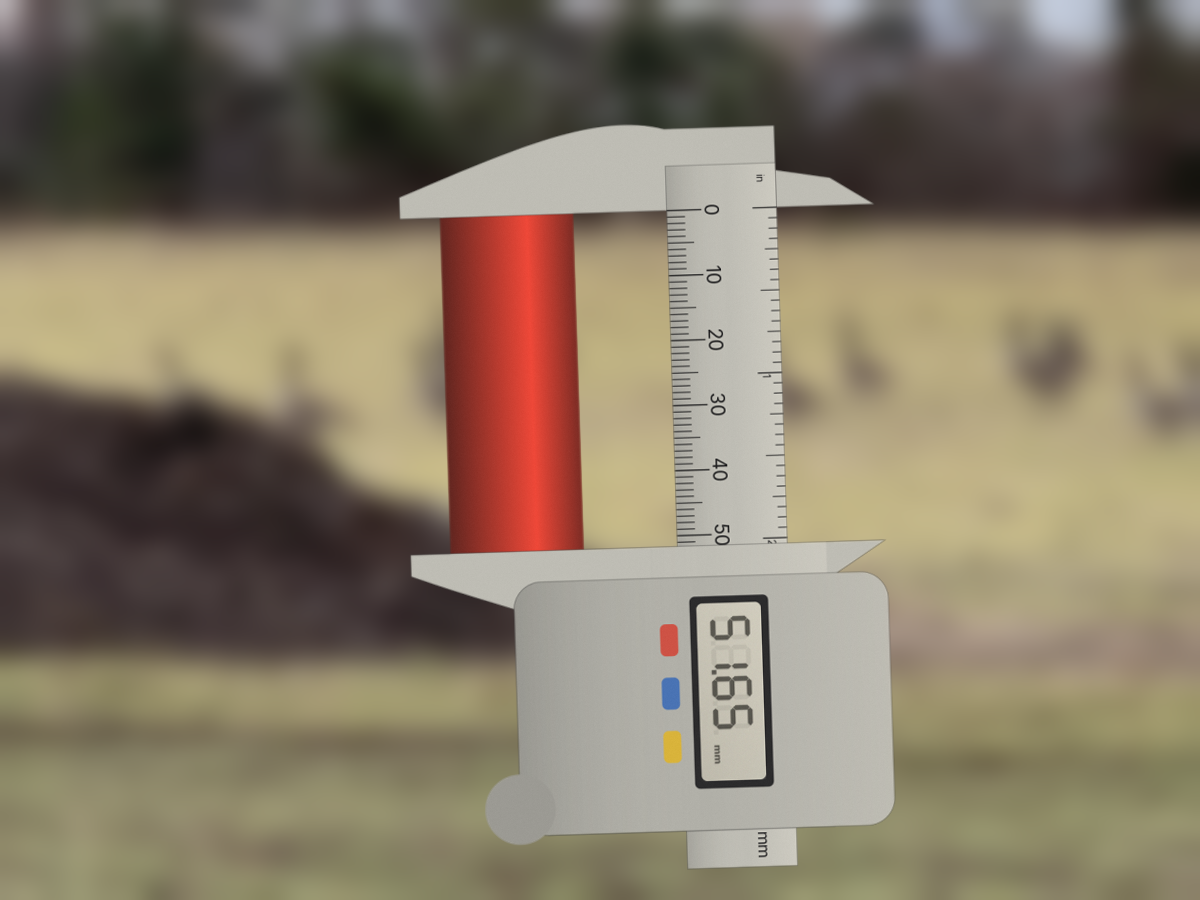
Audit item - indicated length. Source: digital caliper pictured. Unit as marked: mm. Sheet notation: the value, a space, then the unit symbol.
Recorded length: 51.65 mm
